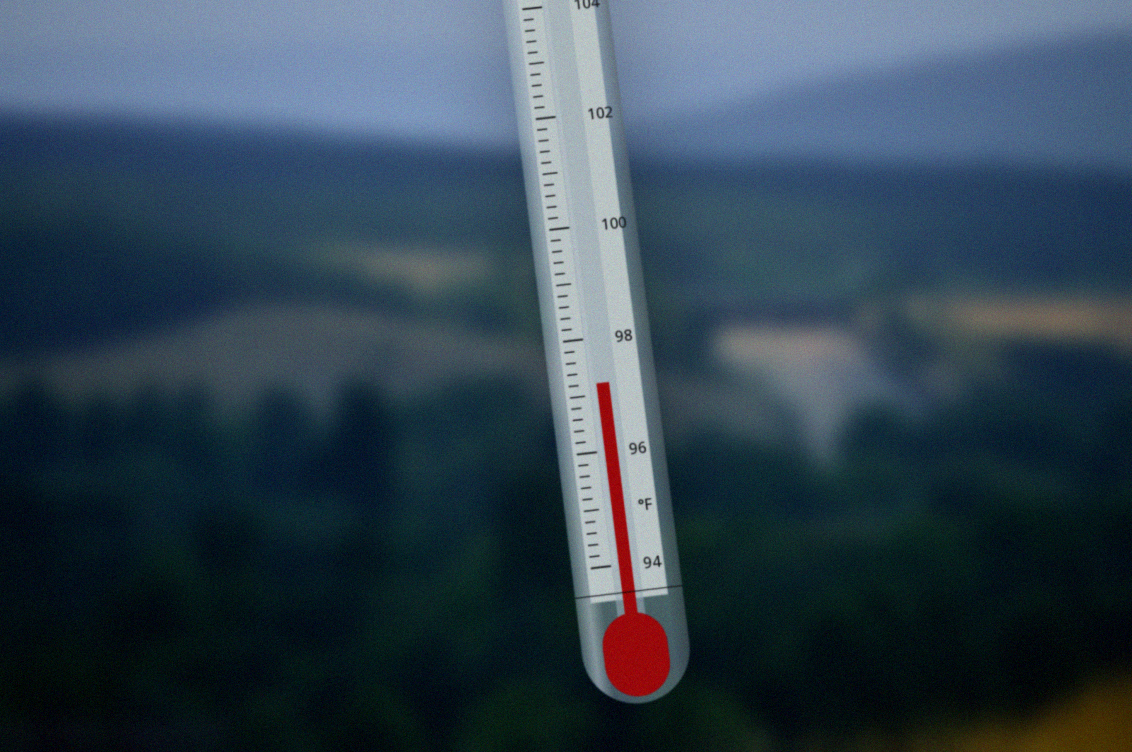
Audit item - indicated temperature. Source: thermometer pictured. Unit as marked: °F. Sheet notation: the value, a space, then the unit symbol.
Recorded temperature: 97.2 °F
